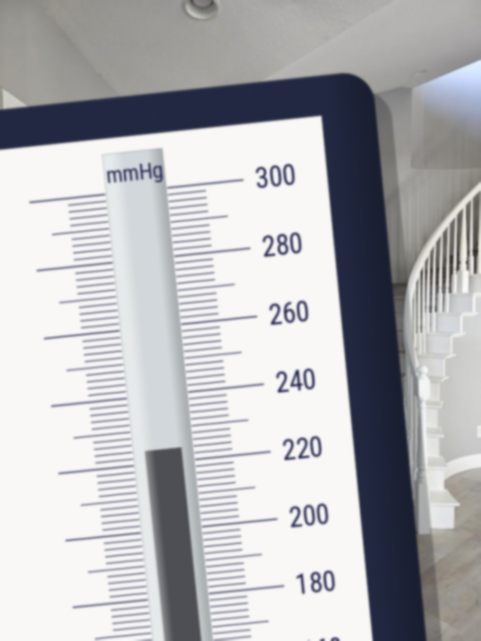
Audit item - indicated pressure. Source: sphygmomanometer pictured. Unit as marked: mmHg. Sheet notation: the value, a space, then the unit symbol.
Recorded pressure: 224 mmHg
